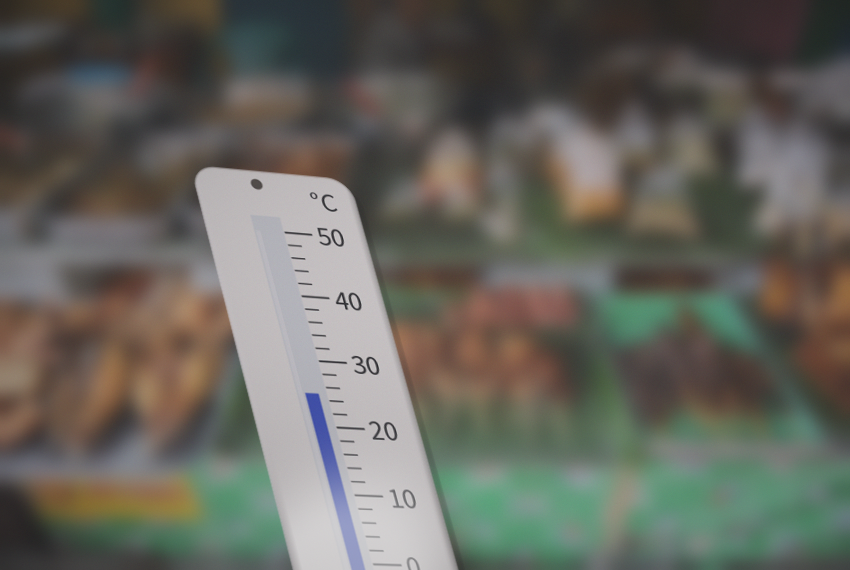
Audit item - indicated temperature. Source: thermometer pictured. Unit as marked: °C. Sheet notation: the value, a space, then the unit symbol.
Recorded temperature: 25 °C
